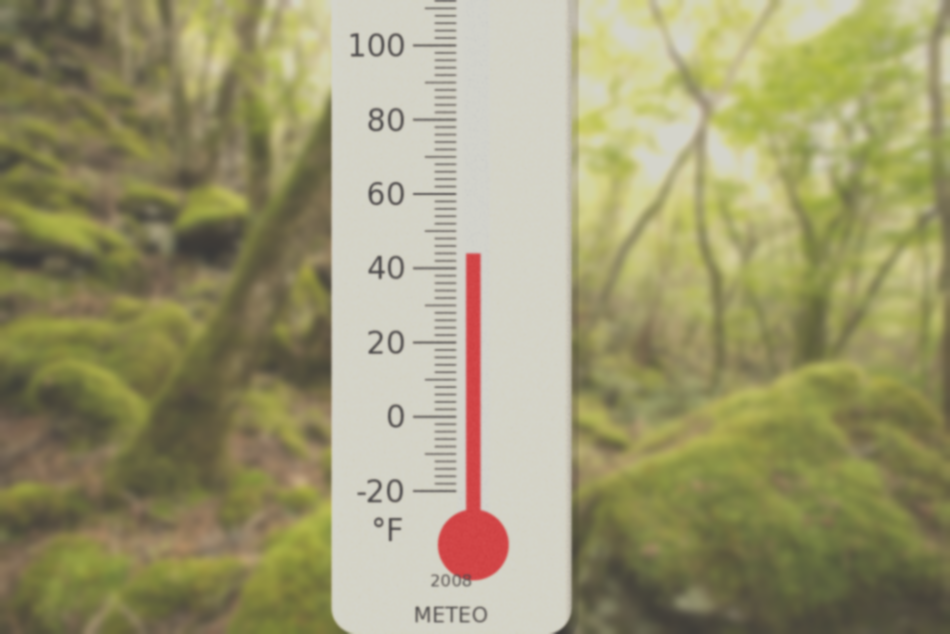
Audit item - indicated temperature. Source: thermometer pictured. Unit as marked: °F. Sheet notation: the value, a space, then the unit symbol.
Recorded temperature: 44 °F
